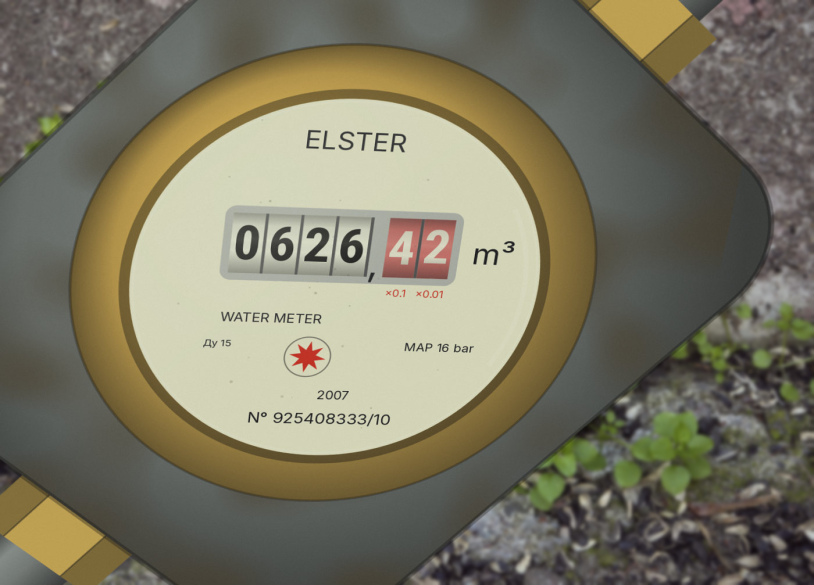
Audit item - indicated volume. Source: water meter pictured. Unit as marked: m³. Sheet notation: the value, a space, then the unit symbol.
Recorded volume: 626.42 m³
